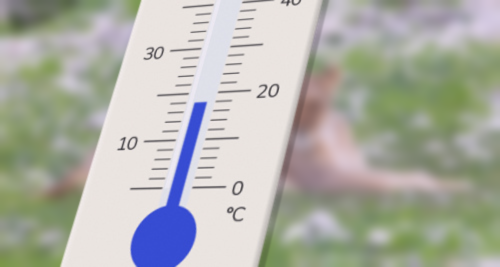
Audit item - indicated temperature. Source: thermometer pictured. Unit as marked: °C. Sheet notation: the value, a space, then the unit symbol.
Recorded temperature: 18 °C
